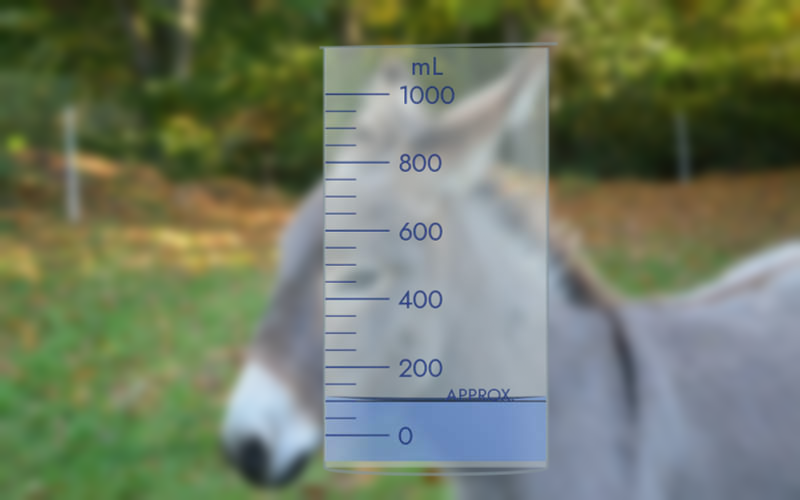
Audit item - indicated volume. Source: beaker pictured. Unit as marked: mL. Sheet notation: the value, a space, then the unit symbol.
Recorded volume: 100 mL
